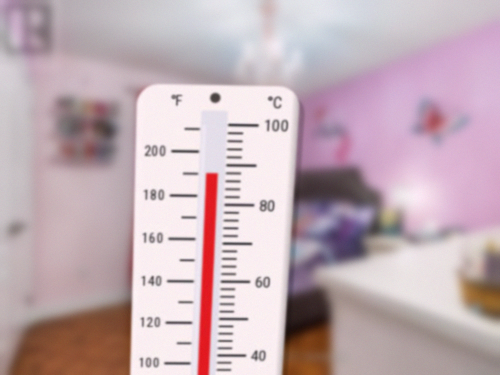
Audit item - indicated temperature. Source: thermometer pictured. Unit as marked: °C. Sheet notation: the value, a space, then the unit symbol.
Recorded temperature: 88 °C
